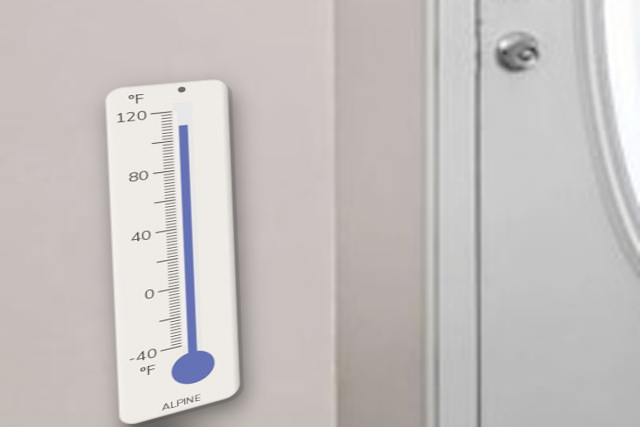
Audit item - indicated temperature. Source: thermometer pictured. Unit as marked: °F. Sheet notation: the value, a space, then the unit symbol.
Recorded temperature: 110 °F
